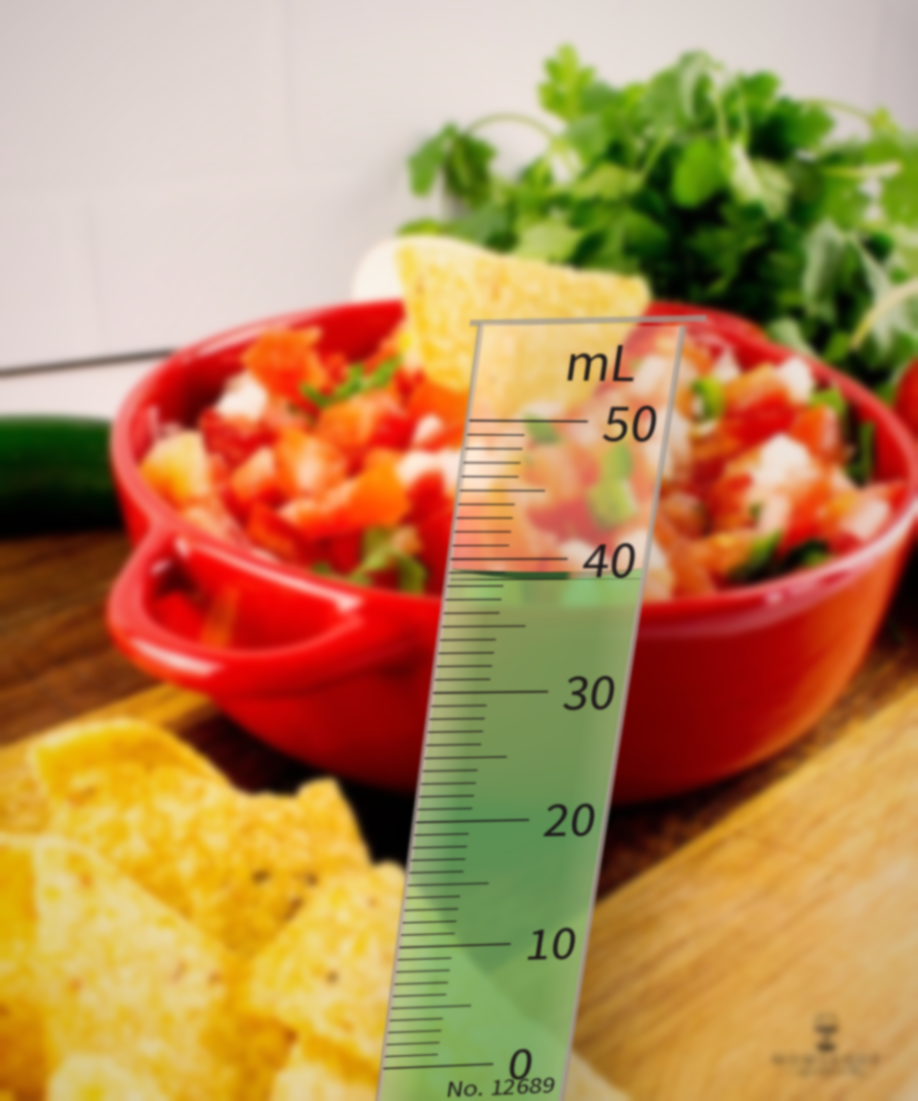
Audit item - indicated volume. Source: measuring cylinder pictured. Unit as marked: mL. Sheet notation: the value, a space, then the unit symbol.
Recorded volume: 38.5 mL
